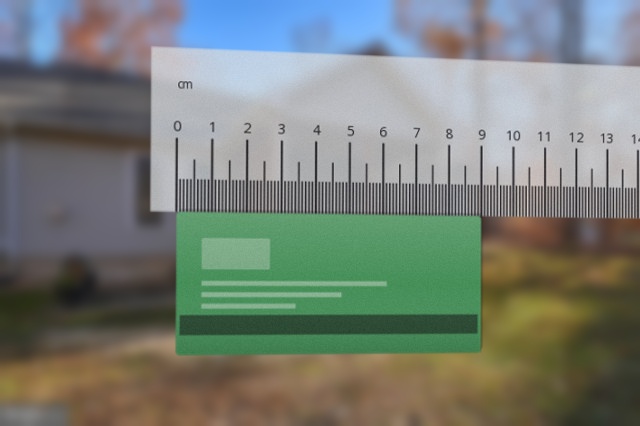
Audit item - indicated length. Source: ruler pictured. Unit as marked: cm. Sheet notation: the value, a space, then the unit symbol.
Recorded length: 9 cm
